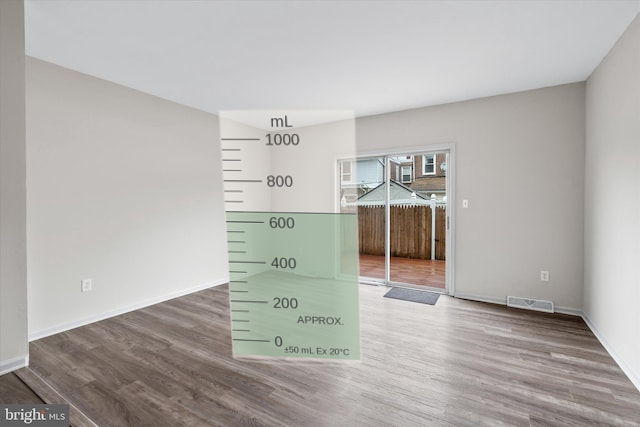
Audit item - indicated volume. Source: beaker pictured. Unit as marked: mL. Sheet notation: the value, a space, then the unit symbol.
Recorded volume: 650 mL
